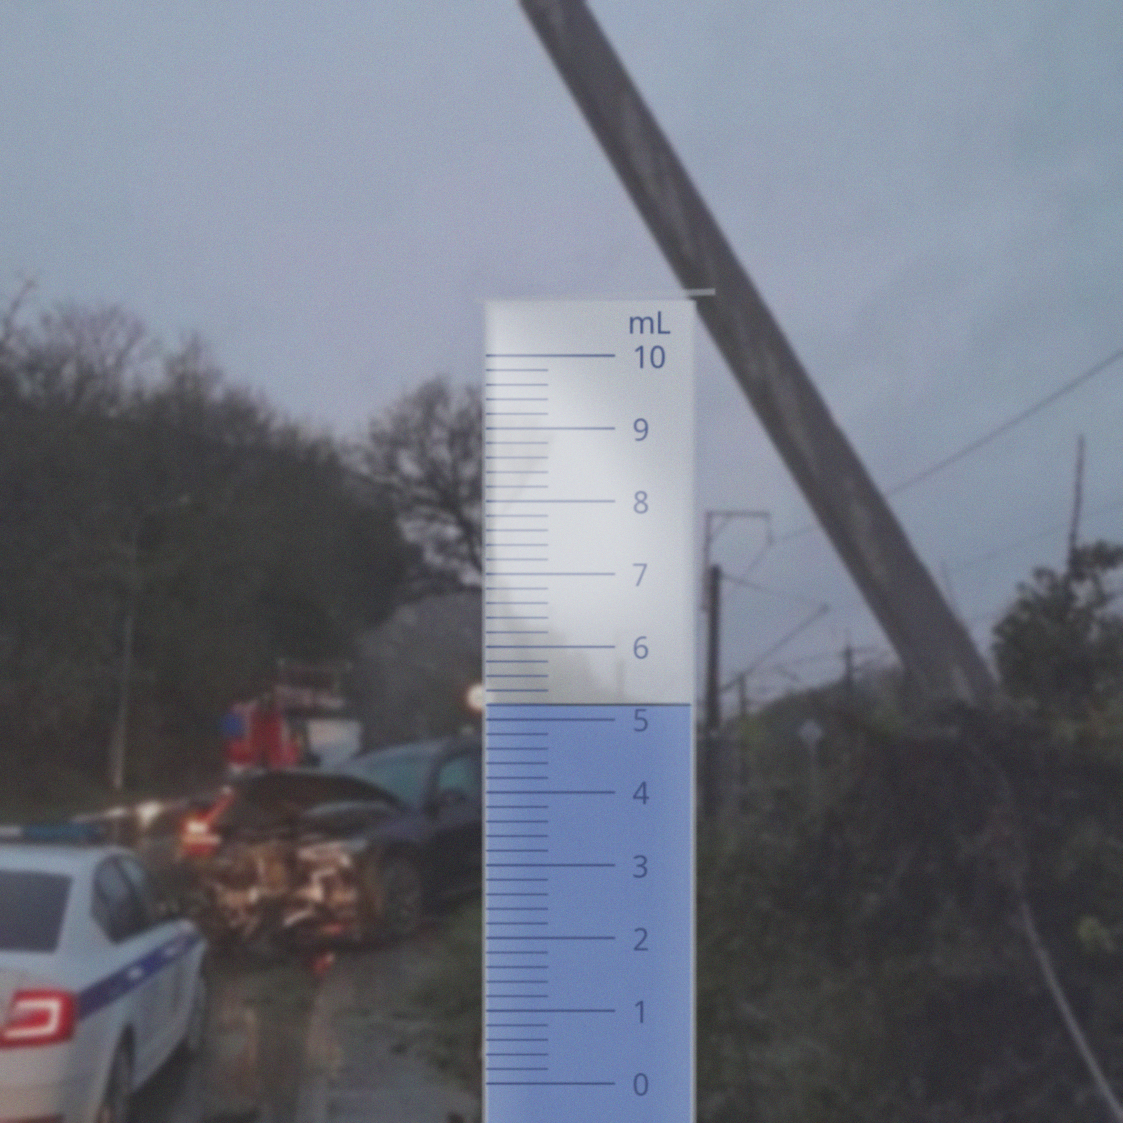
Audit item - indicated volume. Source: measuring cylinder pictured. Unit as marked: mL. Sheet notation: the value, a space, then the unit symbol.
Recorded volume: 5.2 mL
